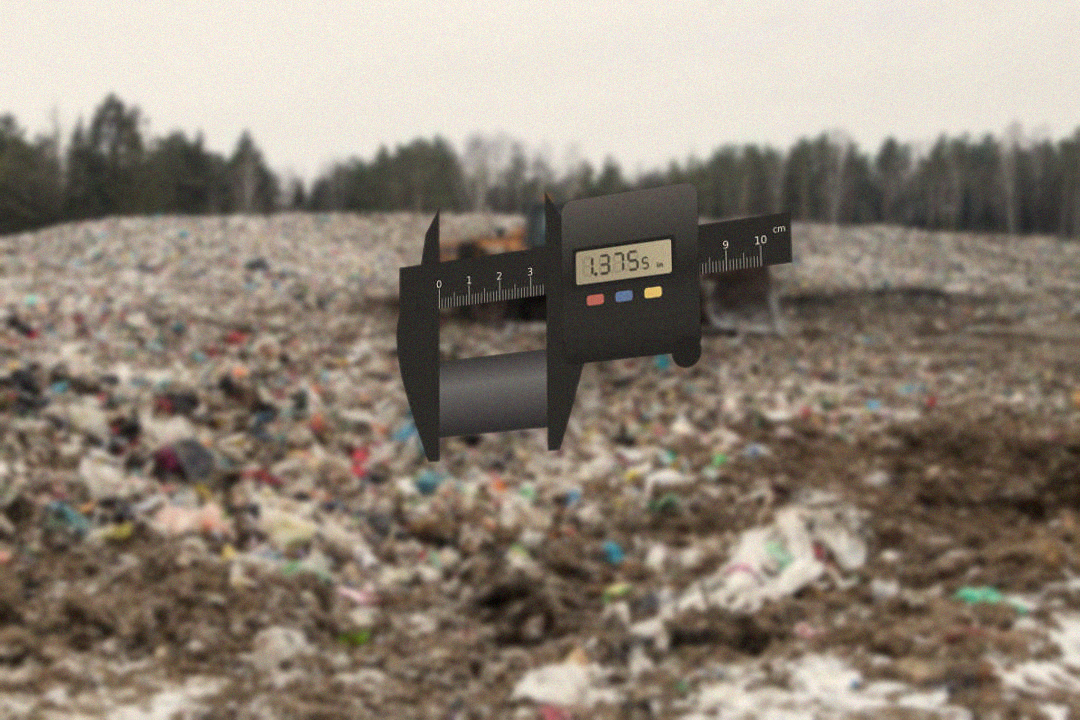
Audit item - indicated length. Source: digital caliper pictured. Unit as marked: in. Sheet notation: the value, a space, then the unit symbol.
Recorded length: 1.3755 in
